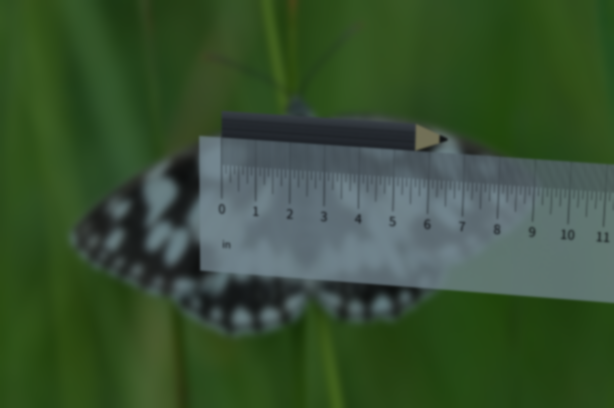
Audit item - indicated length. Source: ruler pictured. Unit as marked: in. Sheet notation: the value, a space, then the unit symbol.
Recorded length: 6.5 in
